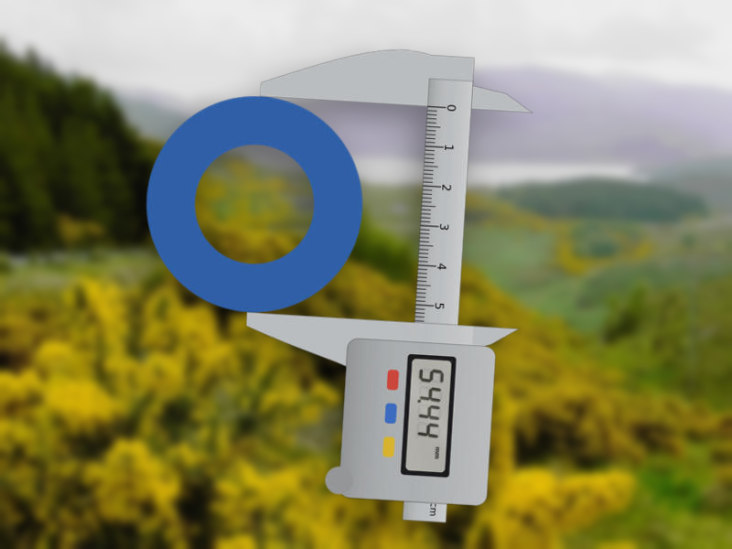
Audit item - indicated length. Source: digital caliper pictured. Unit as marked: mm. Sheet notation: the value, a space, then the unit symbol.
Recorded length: 54.44 mm
